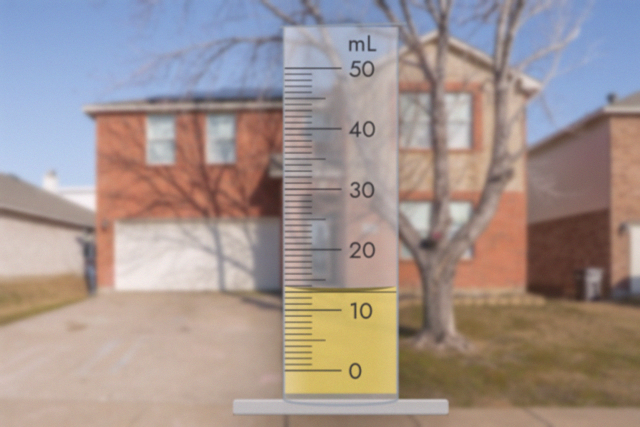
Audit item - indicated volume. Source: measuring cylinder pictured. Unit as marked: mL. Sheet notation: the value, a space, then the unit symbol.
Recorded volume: 13 mL
